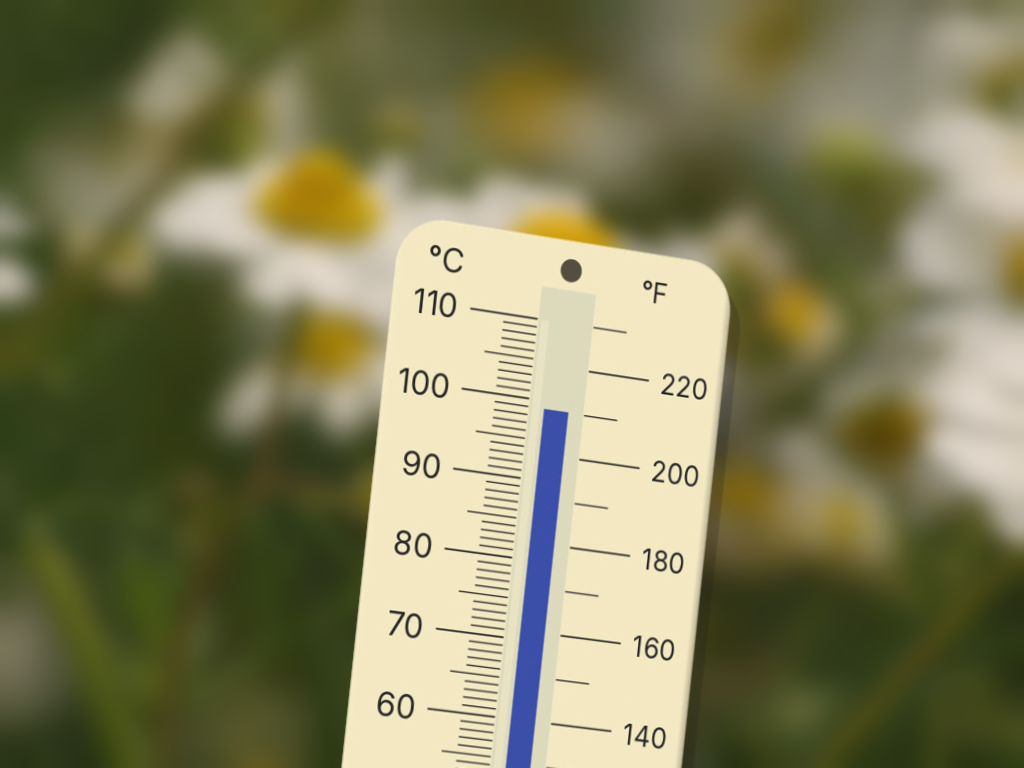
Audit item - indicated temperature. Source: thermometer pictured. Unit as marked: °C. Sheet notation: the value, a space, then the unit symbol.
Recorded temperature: 99 °C
